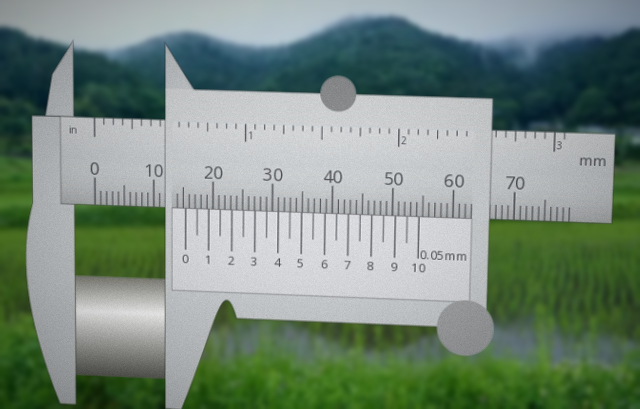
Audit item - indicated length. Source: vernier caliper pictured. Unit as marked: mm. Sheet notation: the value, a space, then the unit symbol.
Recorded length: 15.4 mm
